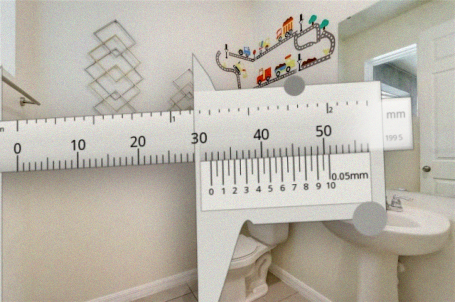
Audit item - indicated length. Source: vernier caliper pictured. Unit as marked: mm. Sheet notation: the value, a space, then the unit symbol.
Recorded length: 31.8 mm
